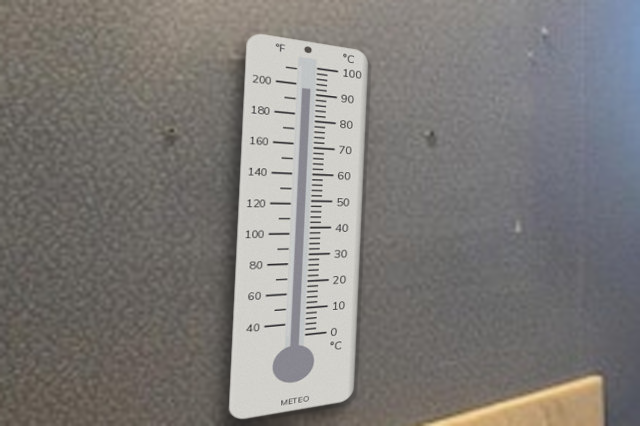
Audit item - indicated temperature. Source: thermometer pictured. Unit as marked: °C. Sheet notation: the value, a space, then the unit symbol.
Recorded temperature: 92 °C
